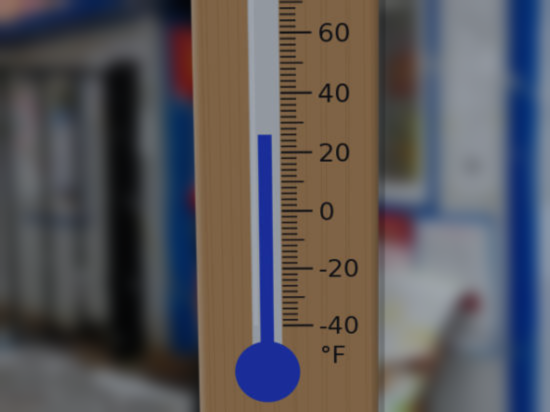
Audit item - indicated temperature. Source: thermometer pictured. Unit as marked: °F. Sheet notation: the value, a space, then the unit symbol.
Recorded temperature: 26 °F
